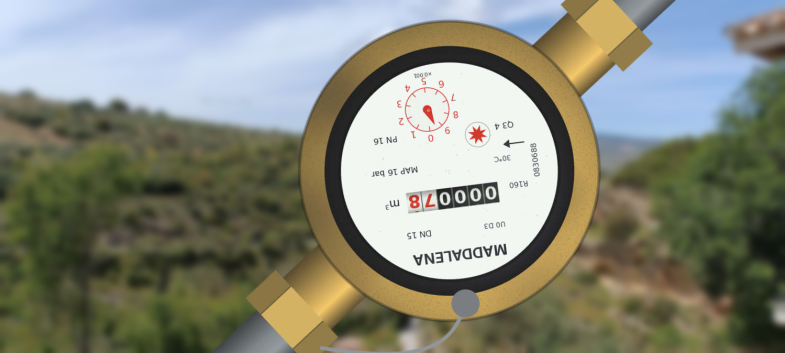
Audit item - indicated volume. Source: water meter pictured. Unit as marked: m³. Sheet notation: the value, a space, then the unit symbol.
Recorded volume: 0.779 m³
